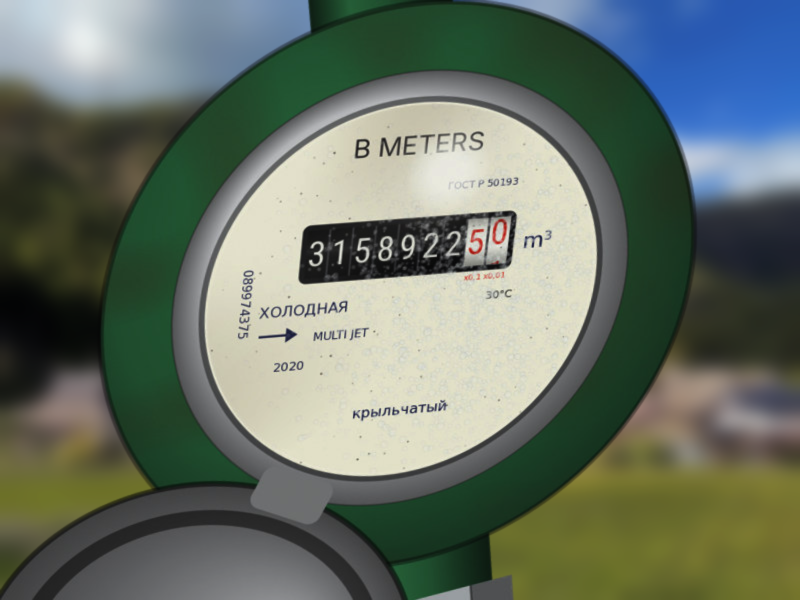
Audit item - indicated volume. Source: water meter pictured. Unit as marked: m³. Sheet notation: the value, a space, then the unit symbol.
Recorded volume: 3158922.50 m³
